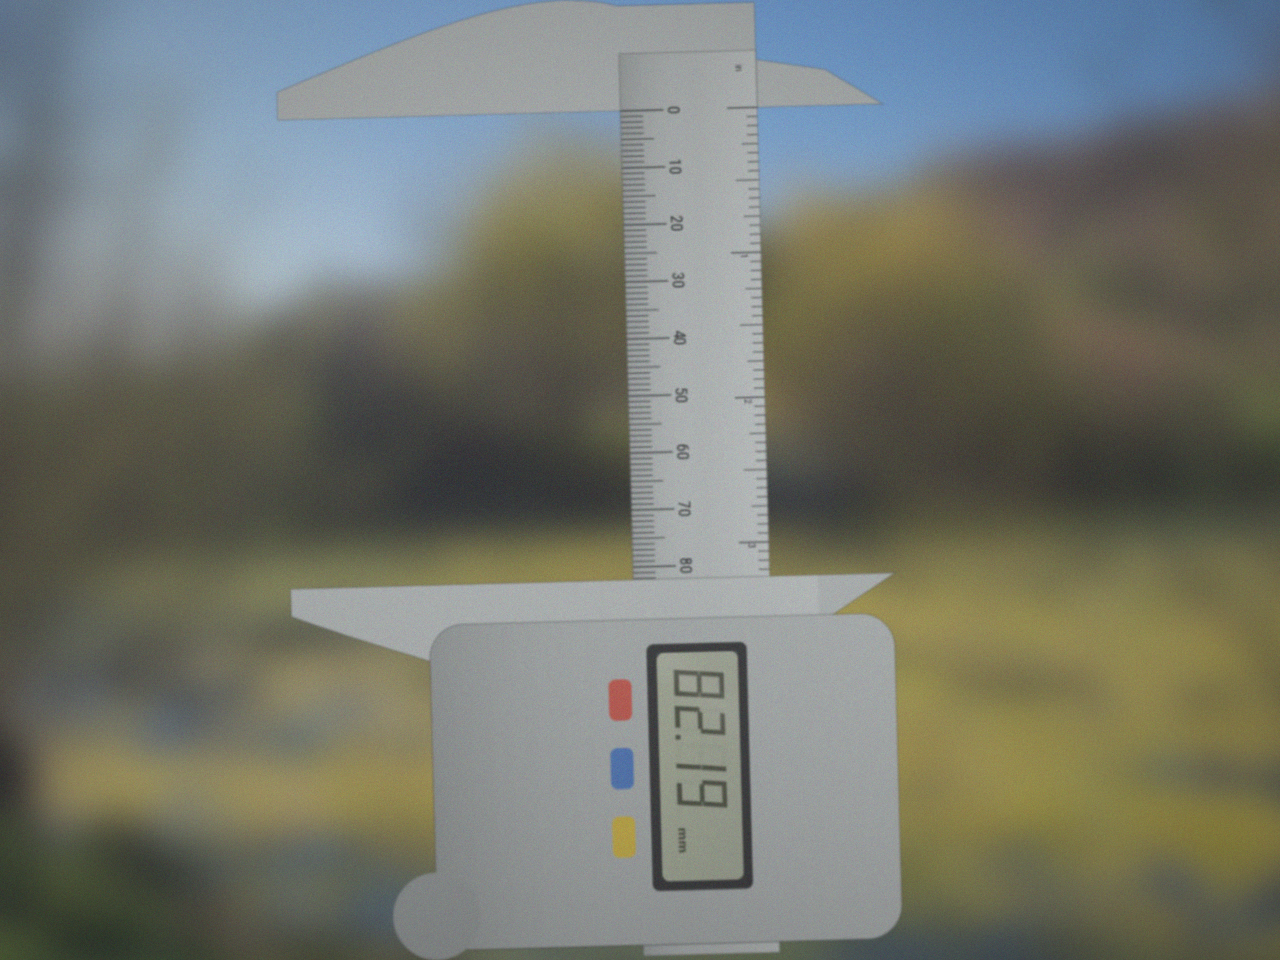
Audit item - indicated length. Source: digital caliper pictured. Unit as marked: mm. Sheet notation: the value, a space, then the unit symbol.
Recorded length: 82.19 mm
